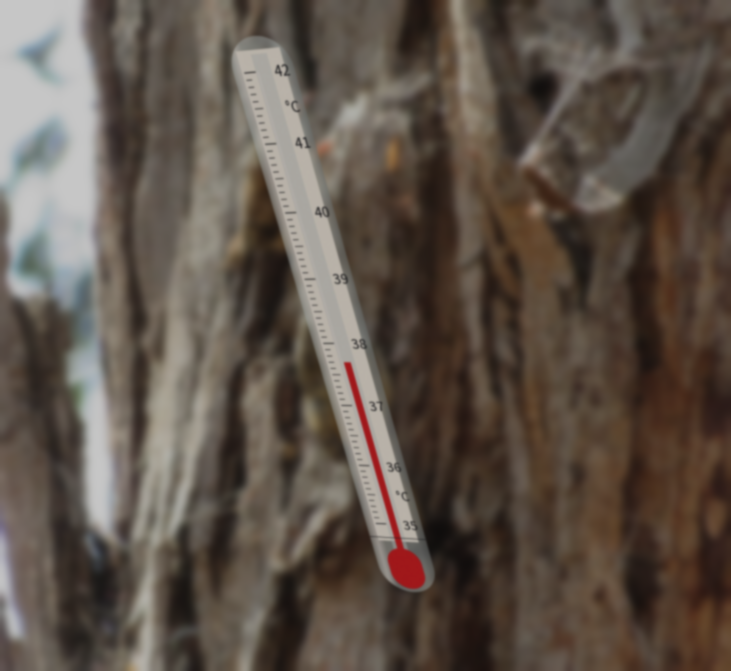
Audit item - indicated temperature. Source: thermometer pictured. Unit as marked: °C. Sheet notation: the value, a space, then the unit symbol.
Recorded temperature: 37.7 °C
